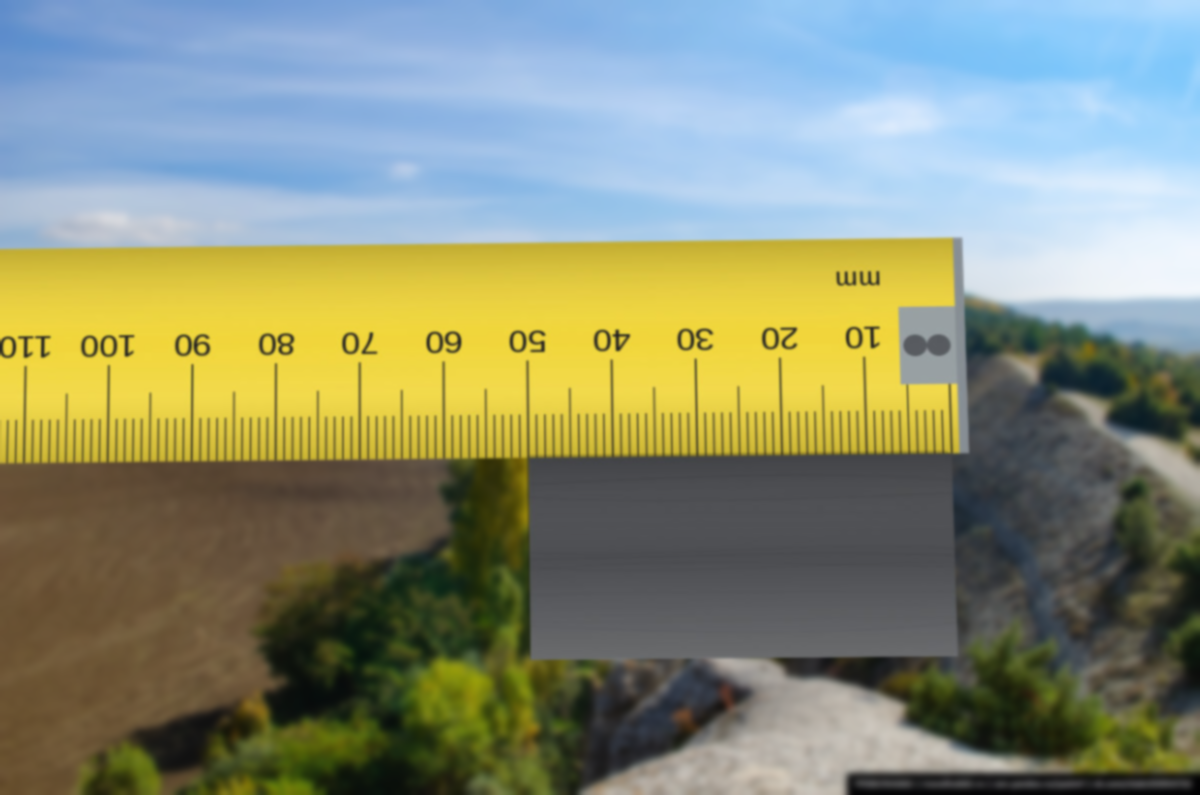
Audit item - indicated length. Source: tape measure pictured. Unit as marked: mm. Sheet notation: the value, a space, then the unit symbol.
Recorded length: 50 mm
